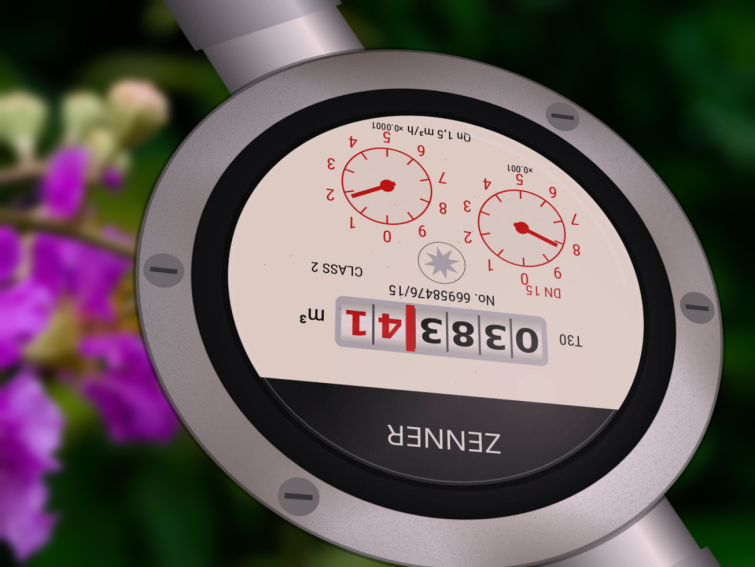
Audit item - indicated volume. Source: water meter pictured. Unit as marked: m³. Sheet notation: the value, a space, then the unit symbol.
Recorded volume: 383.4181 m³
